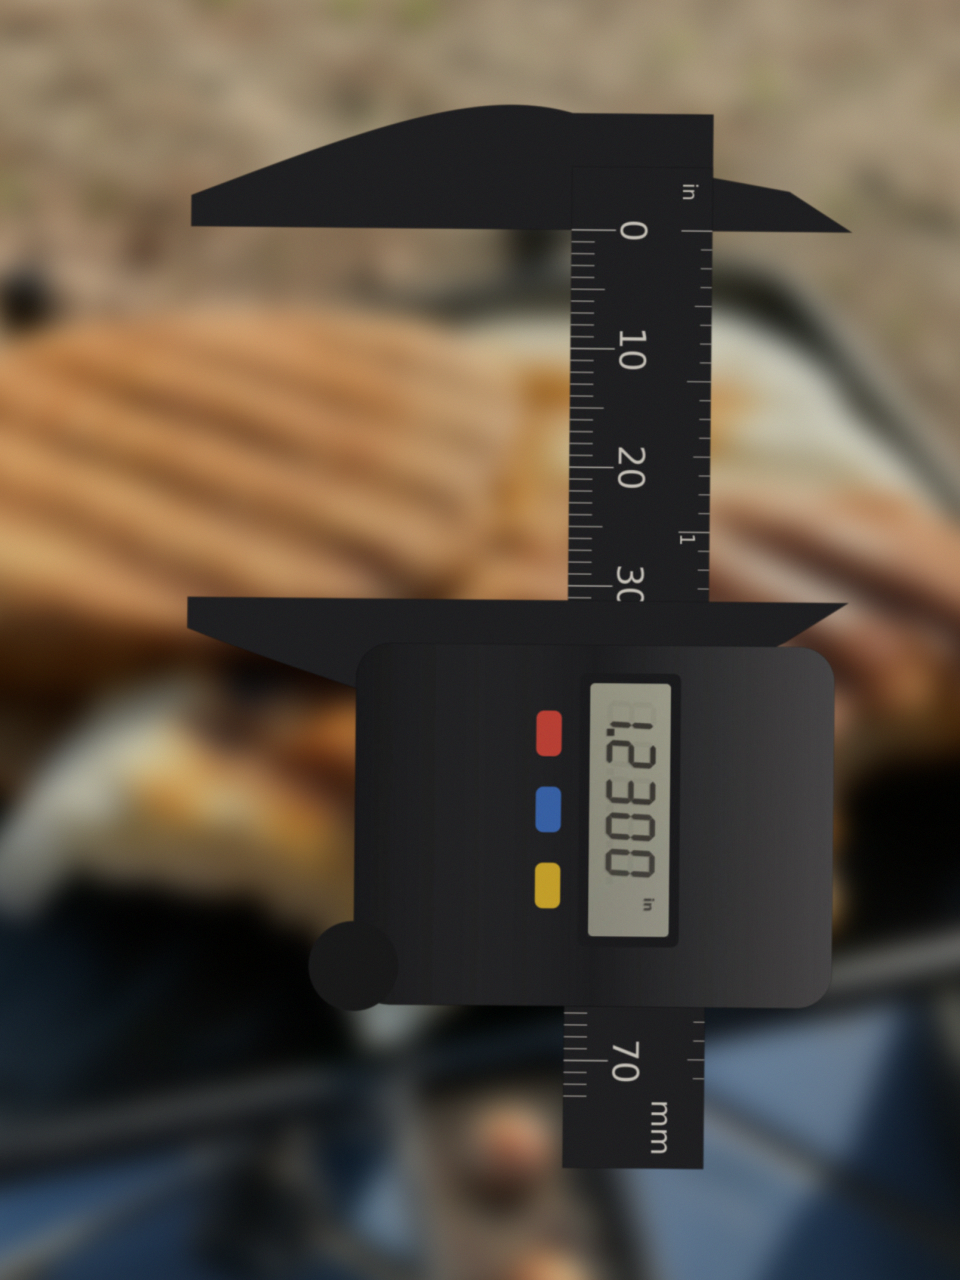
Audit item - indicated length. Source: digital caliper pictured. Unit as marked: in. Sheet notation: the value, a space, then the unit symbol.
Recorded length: 1.2300 in
